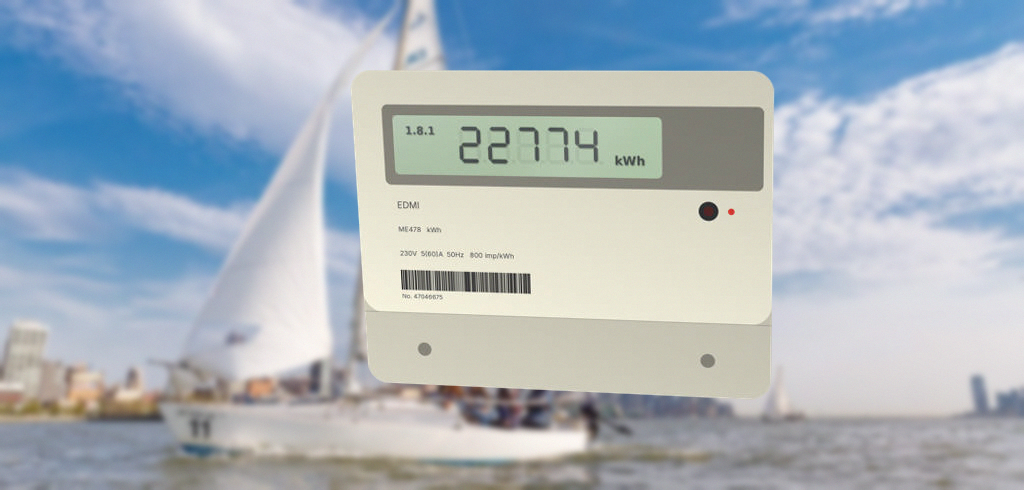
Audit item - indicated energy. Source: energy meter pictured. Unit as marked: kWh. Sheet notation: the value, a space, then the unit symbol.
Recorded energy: 22774 kWh
